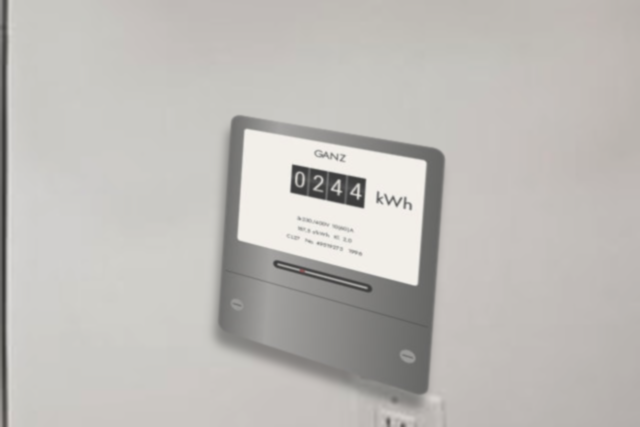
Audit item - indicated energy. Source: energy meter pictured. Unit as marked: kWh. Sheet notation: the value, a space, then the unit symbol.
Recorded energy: 244 kWh
